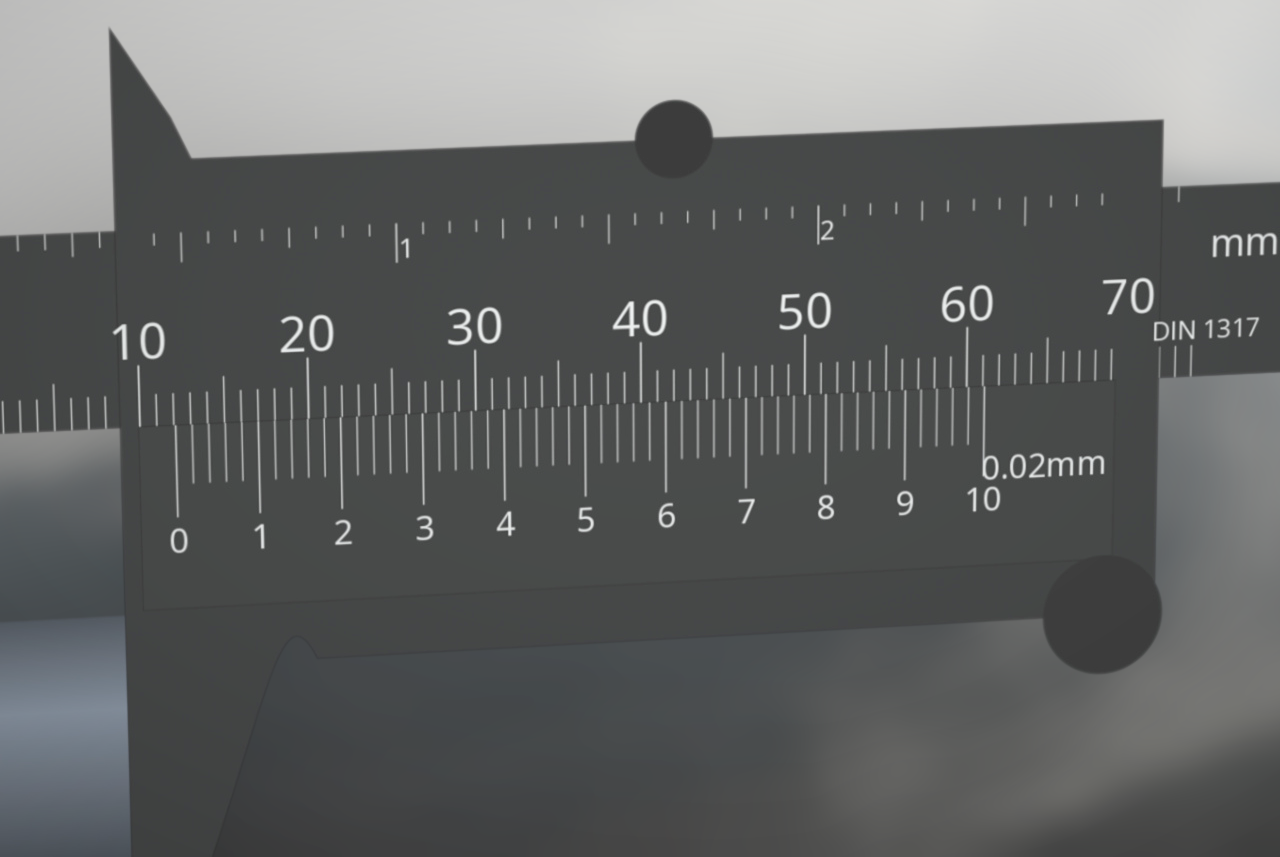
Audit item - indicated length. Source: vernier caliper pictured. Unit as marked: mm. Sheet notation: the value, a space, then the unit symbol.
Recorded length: 12.1 mm
